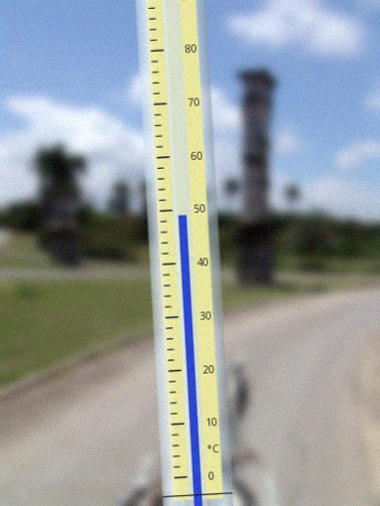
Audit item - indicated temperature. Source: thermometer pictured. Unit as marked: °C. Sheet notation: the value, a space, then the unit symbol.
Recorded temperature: 49 °C
